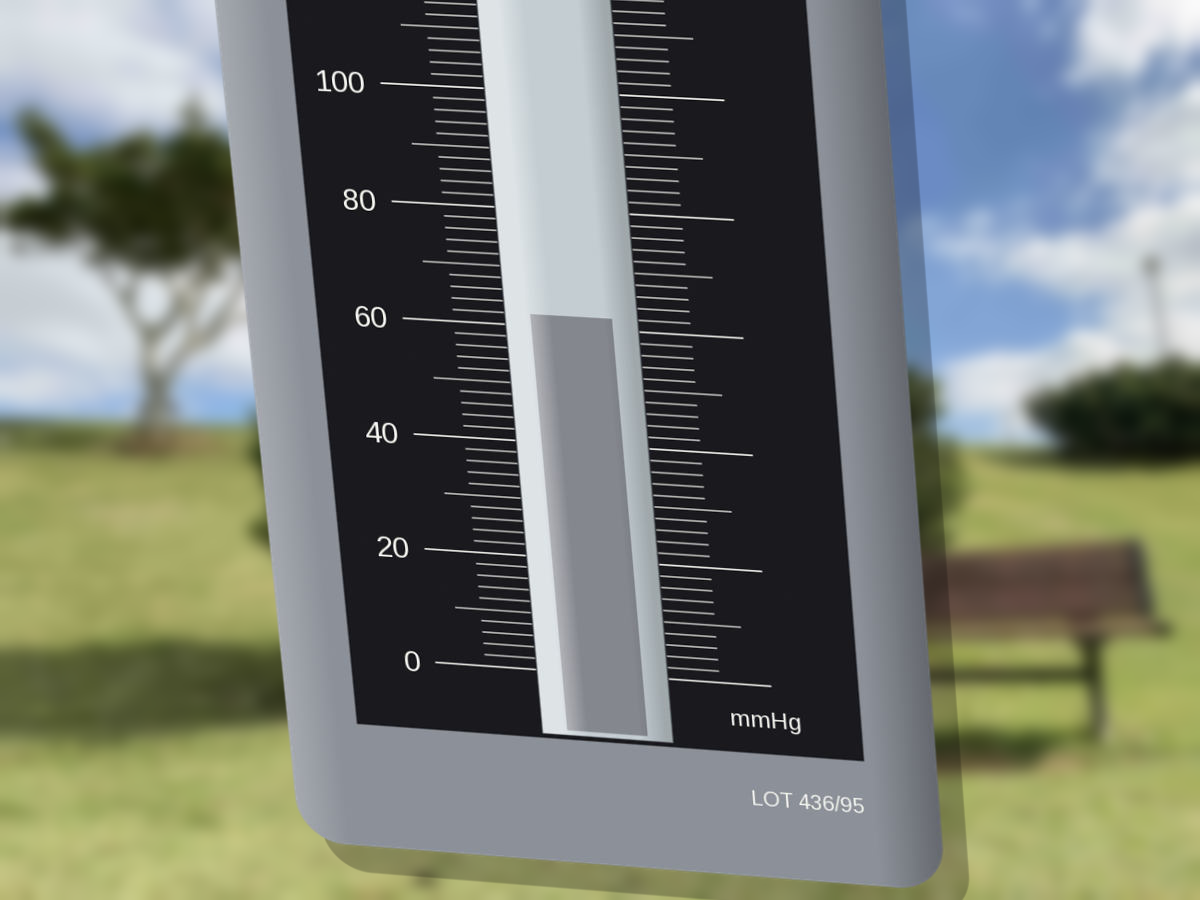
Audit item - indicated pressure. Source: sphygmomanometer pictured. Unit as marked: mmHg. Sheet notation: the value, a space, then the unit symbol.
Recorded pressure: 62 mmHg
